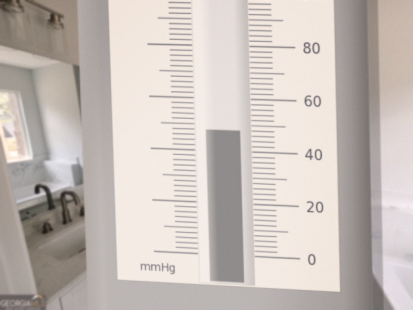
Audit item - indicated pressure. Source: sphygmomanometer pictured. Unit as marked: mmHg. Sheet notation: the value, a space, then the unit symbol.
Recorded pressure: 48 mmHg
